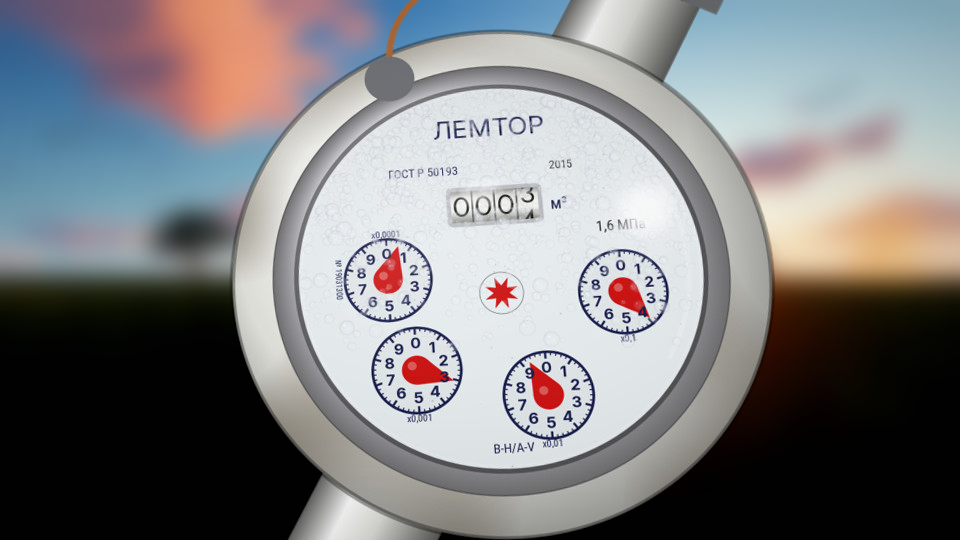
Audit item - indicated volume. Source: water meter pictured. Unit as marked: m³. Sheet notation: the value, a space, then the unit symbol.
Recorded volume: 3.3930 m³
